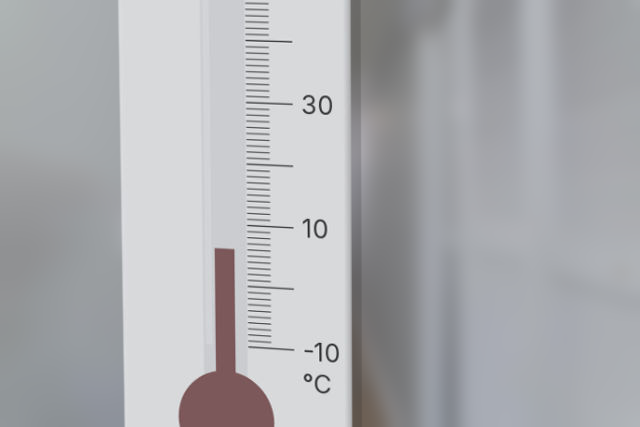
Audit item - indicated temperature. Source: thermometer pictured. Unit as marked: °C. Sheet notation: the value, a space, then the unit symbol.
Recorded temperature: 6 °C
